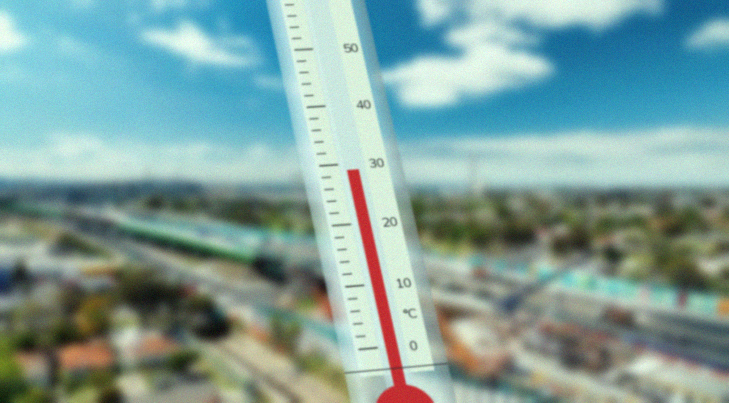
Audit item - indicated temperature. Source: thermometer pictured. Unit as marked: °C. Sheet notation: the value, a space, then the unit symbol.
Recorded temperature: 29 °C
